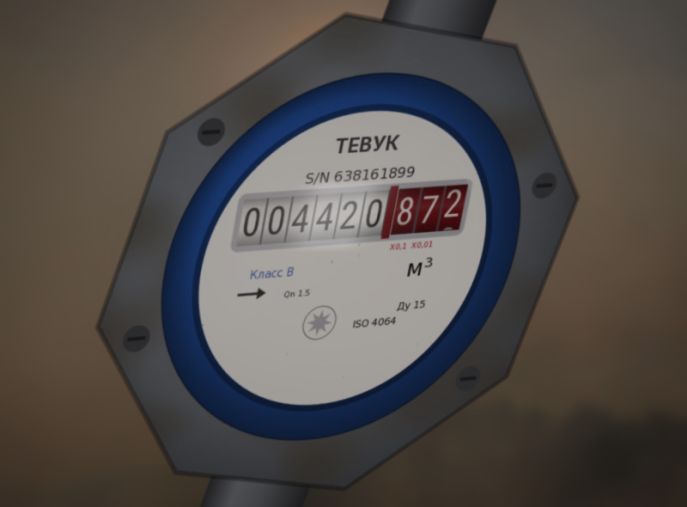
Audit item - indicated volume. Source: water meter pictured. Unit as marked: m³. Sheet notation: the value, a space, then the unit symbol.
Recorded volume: 4420.872 m³
